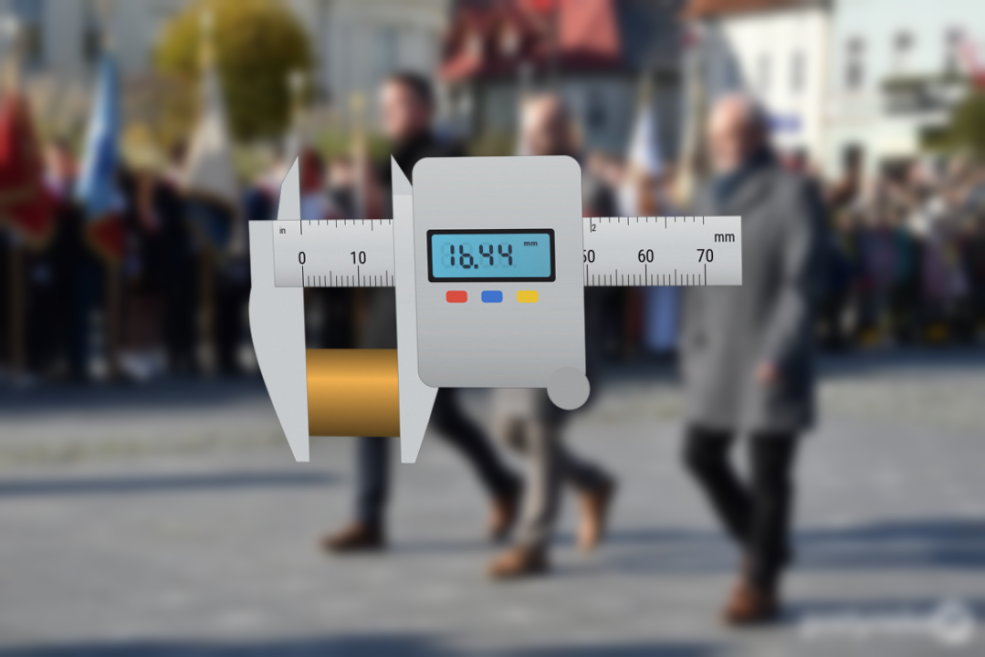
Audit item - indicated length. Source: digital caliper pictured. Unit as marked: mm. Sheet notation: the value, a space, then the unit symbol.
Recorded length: 16.44 mm
